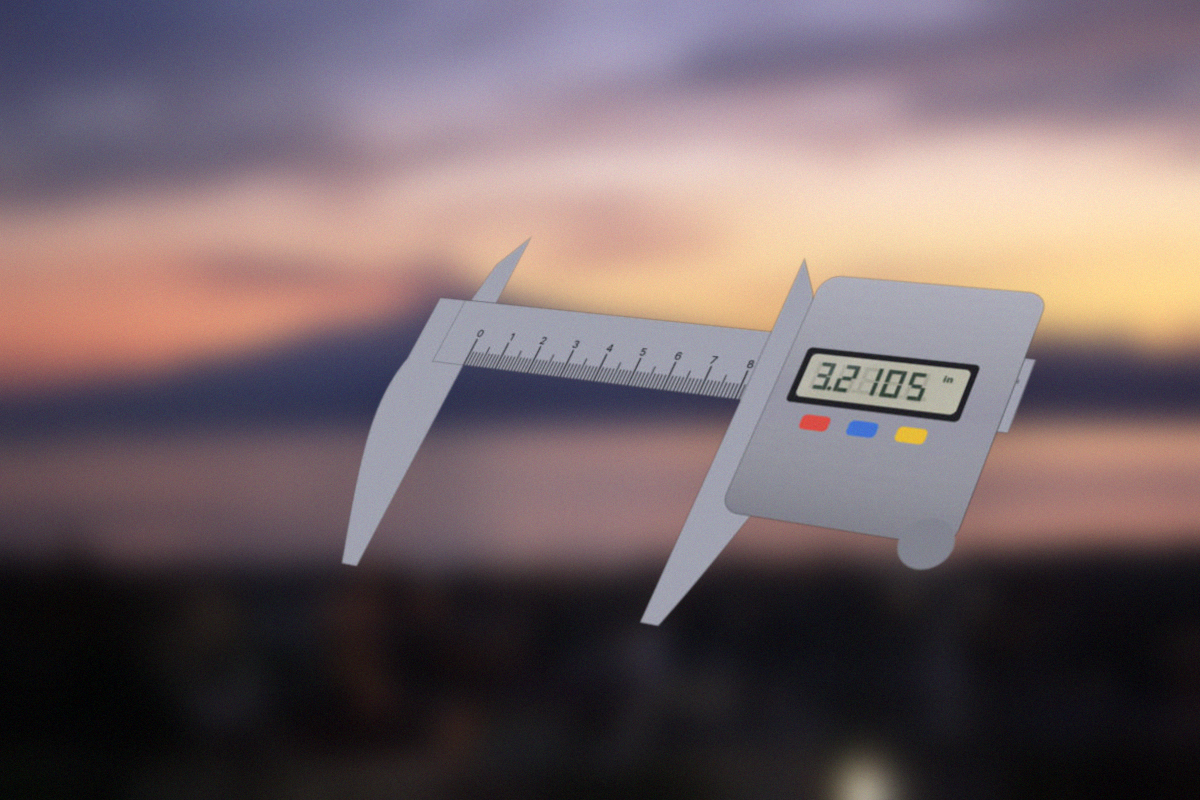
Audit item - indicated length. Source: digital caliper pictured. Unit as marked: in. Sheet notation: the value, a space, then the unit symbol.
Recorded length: 3.2105 in
